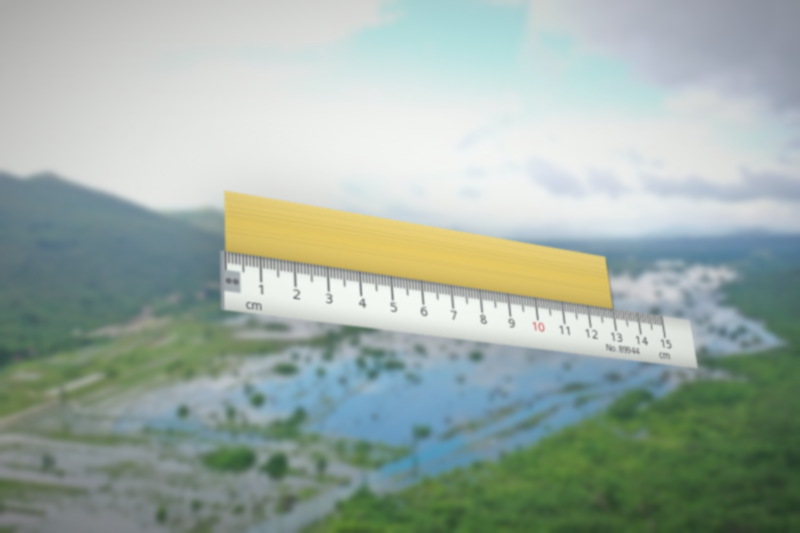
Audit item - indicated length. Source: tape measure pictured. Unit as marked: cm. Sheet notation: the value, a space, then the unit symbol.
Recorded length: 13 cm
